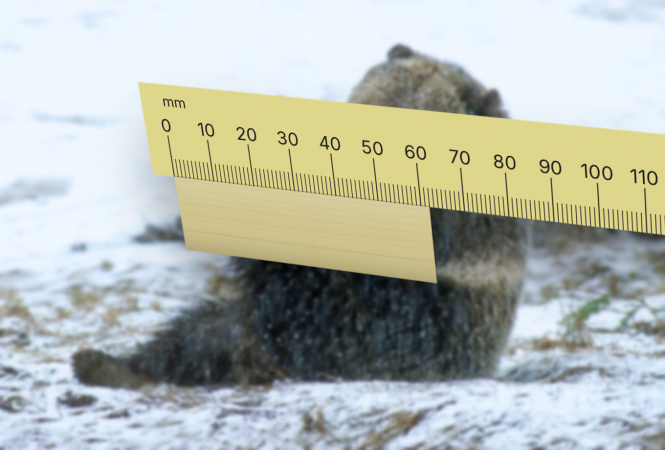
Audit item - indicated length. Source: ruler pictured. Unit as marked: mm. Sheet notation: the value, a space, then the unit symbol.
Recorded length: 62 mm
